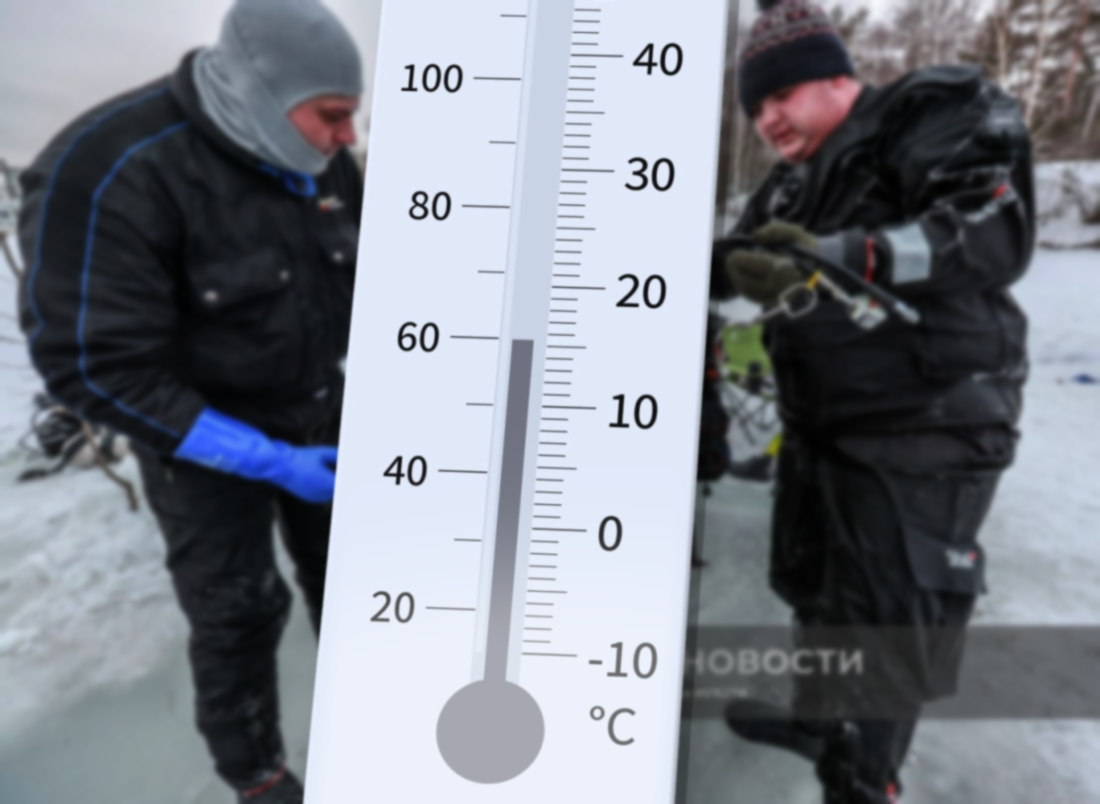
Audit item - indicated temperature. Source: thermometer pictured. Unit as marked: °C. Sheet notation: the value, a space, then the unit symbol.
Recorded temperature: 15.5 °C
